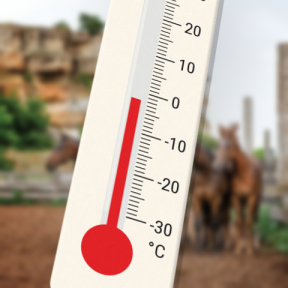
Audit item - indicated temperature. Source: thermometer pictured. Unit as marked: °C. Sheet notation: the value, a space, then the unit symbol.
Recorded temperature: -2 °C
